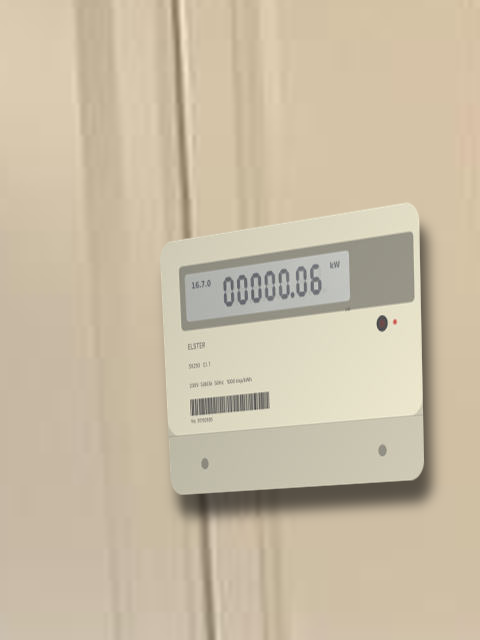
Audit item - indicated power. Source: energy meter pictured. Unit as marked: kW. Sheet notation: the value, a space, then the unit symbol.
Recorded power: 0.06 kW
